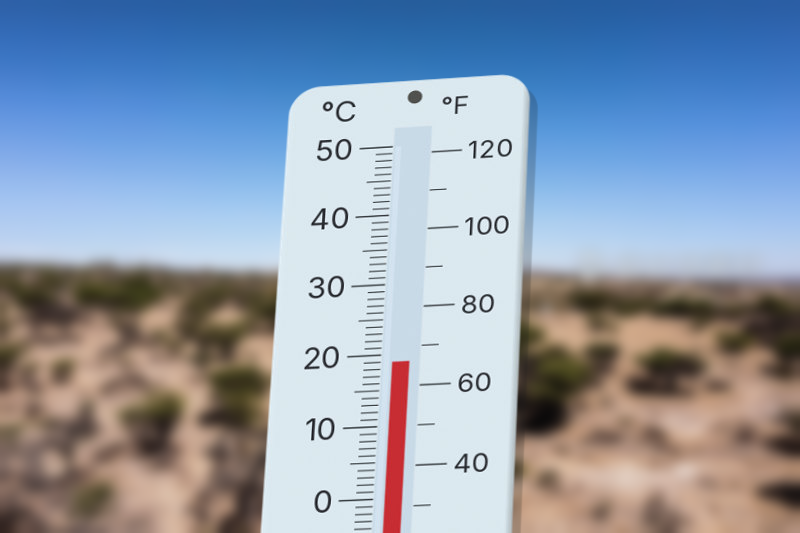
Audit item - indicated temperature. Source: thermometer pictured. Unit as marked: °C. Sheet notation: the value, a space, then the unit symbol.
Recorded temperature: 19 °C
